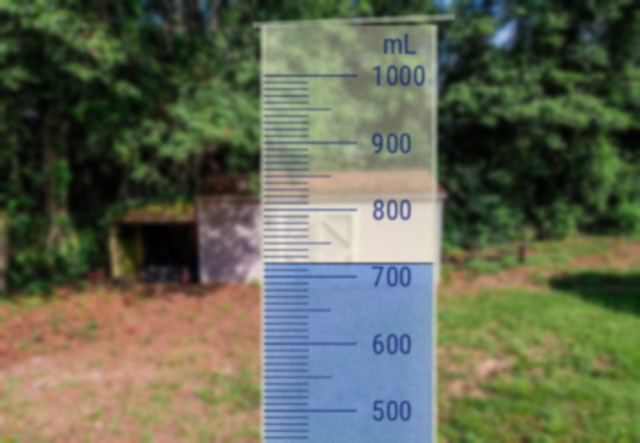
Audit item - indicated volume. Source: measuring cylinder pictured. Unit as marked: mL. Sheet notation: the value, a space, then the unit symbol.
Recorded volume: 720 mL
